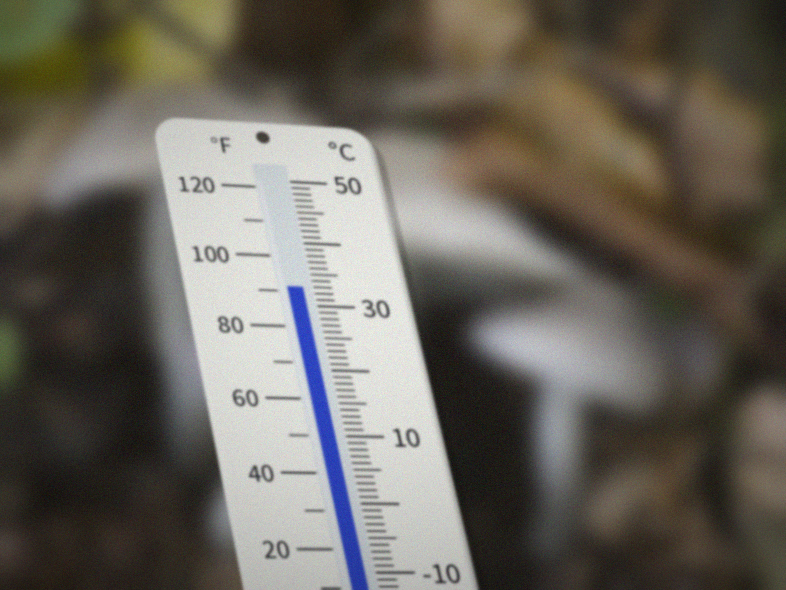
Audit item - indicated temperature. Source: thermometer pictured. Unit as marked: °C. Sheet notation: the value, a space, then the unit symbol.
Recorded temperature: 33 °C
